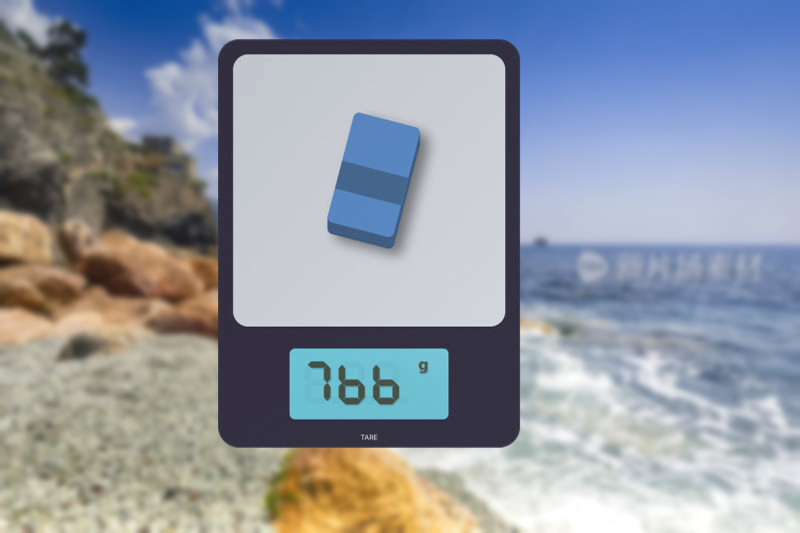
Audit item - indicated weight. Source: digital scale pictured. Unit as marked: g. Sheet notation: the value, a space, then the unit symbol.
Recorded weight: 766 g
